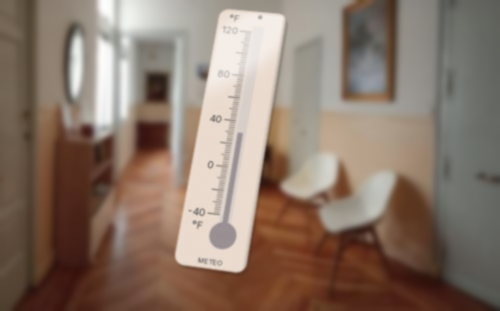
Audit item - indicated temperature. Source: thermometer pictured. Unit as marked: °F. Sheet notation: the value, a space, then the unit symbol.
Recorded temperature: 30 °F
